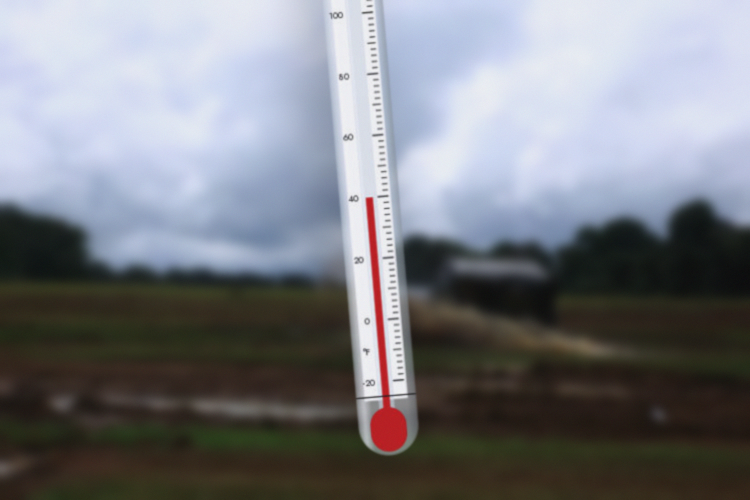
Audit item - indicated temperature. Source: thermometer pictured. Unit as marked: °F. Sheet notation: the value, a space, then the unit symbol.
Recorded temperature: 40 °F
